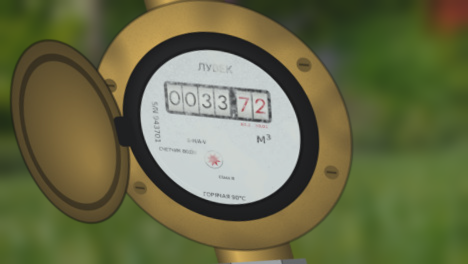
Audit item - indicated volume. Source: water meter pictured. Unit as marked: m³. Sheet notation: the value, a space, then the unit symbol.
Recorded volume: 33.72 m³
